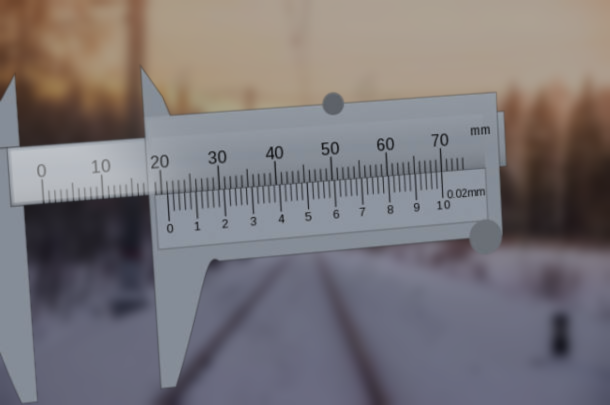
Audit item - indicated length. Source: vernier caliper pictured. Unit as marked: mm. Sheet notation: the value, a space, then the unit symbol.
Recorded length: 21.0 mm
